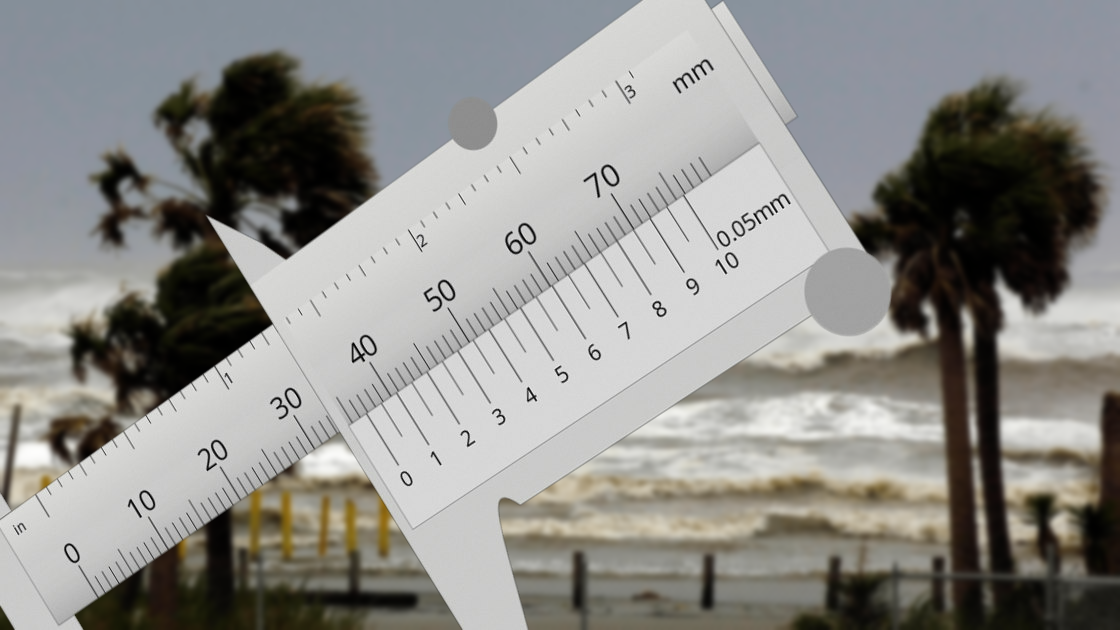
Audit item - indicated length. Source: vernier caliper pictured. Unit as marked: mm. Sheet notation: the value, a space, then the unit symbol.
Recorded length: 36.8 mm
